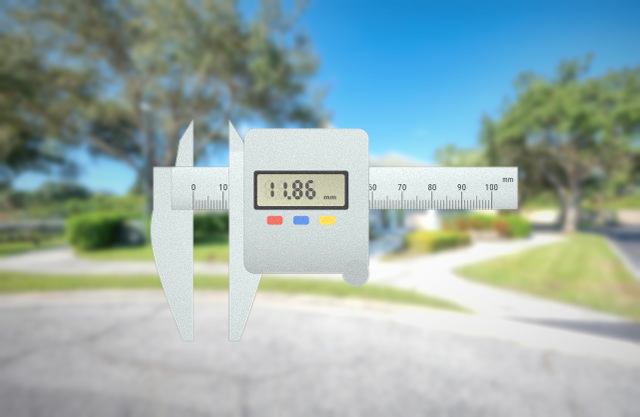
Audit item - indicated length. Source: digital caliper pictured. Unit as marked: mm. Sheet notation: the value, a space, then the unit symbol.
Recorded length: 11.86 mm
